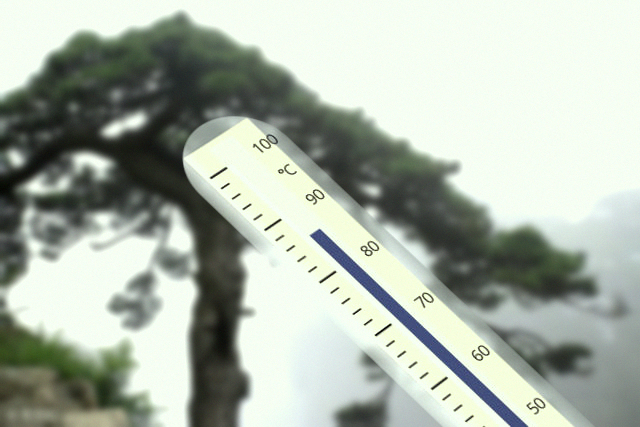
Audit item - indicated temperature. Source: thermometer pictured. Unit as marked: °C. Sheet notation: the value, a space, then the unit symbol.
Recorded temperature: 86 °C
